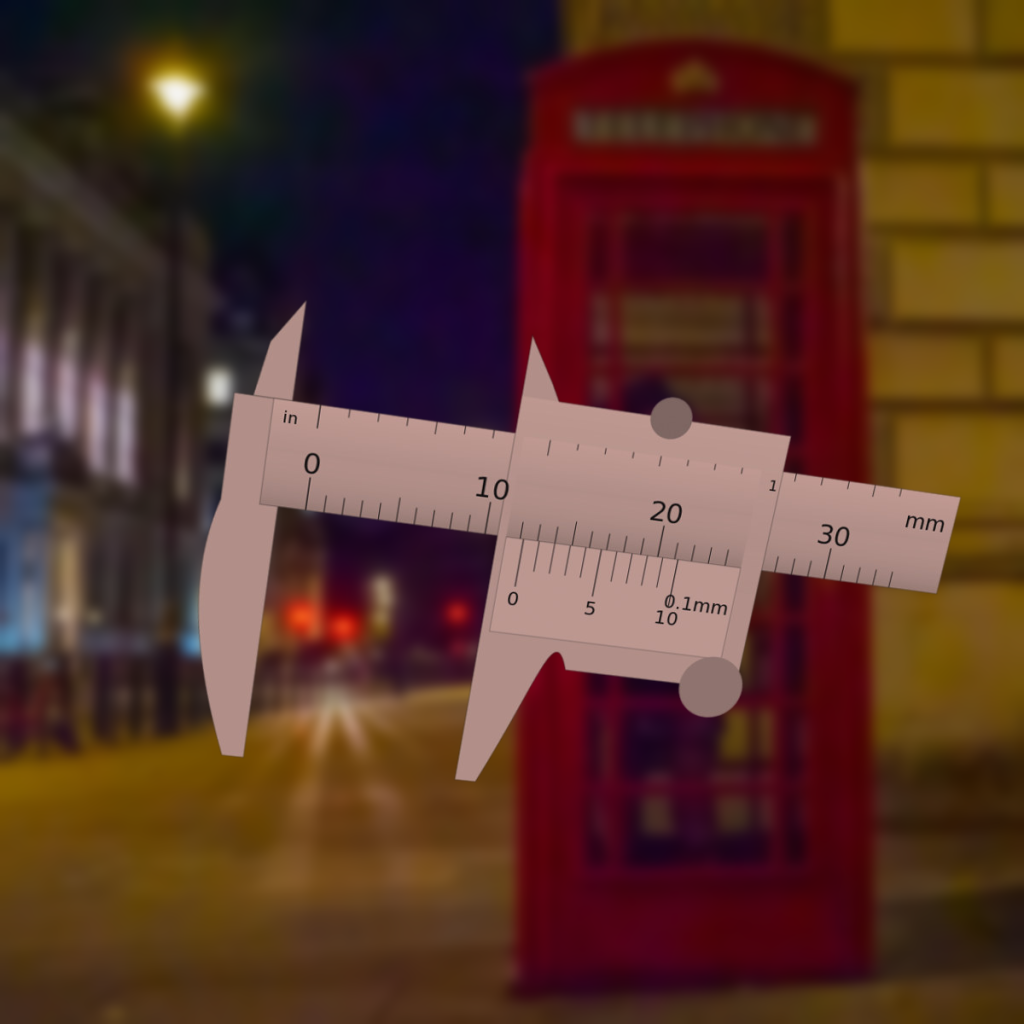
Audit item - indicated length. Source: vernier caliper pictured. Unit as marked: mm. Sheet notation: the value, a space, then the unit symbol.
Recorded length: 12.2 mm
